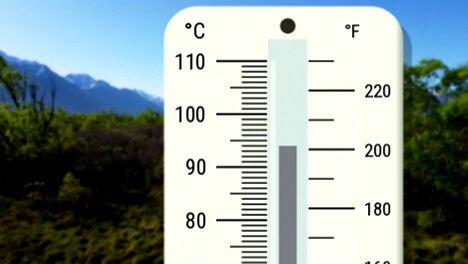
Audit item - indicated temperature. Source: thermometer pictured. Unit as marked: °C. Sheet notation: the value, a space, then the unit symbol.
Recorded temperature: 94 °C
